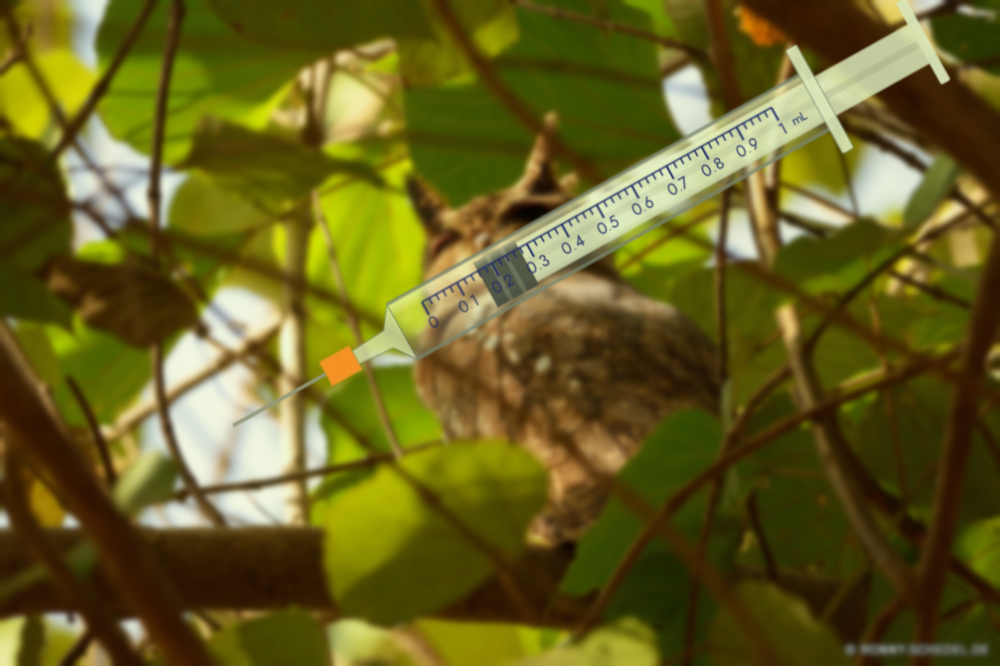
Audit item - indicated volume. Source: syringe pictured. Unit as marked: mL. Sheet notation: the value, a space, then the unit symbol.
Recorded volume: 0.16 mL
